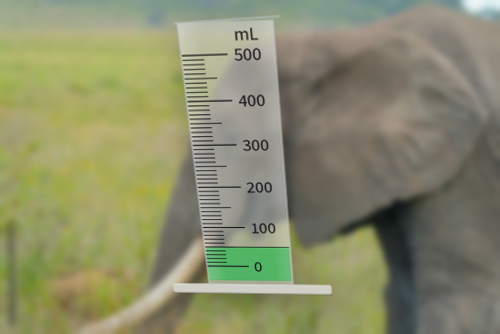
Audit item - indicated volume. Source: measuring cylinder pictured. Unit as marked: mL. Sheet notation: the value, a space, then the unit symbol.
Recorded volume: 50 mL
